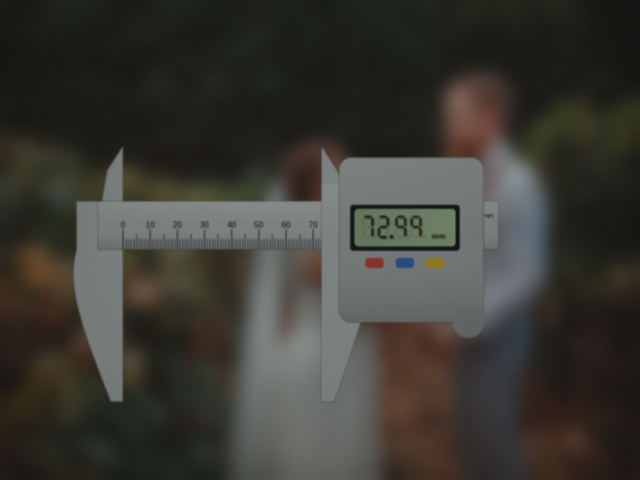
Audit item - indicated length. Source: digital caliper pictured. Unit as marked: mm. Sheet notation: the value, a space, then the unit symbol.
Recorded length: 72.99 mm
